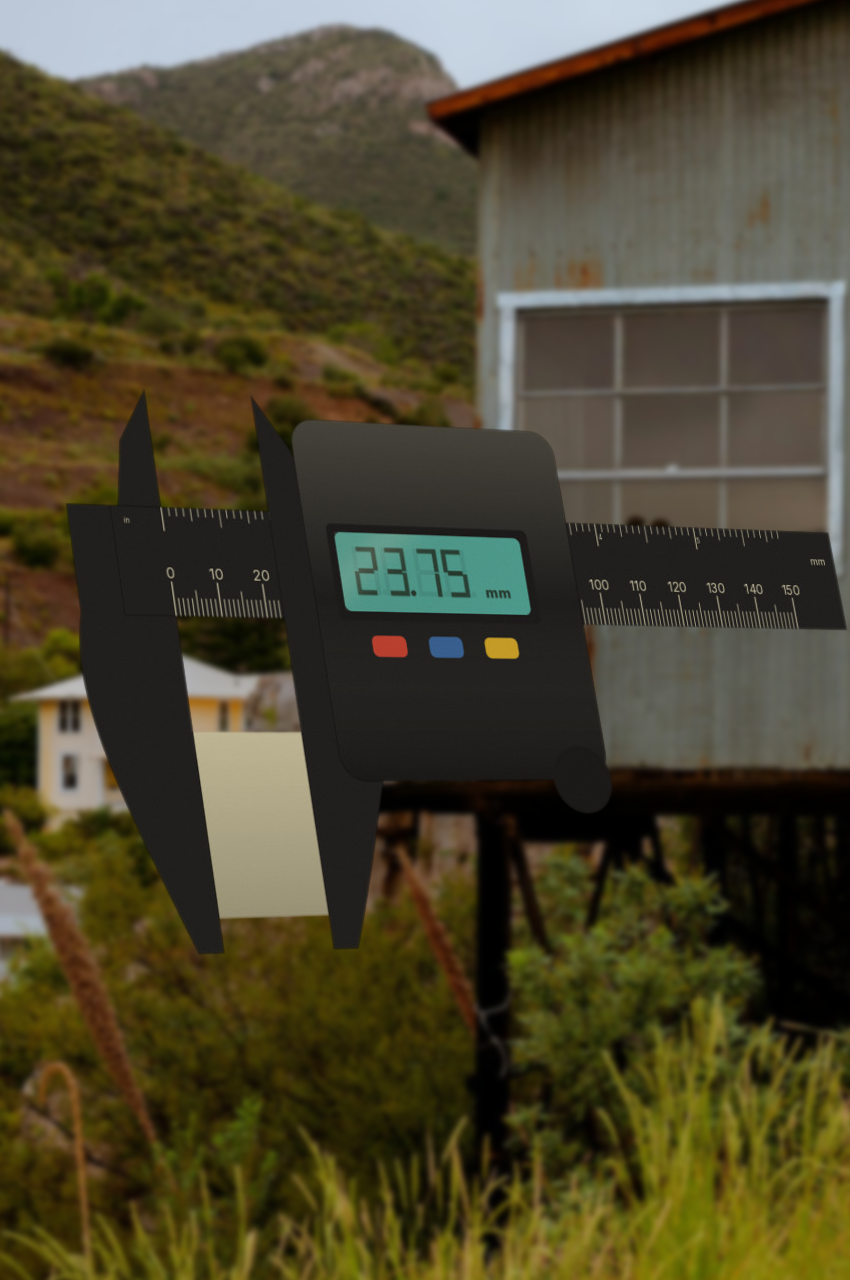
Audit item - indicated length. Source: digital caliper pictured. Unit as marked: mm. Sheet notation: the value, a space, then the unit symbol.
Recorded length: 23.75 mm
